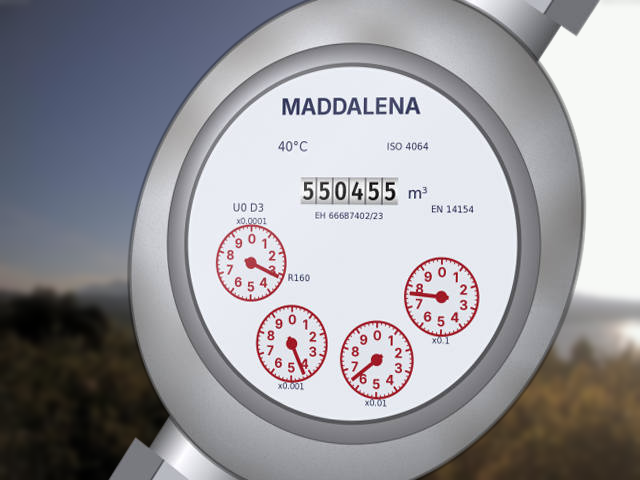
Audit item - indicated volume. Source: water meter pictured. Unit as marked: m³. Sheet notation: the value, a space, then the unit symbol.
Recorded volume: 550455.7643 m³
